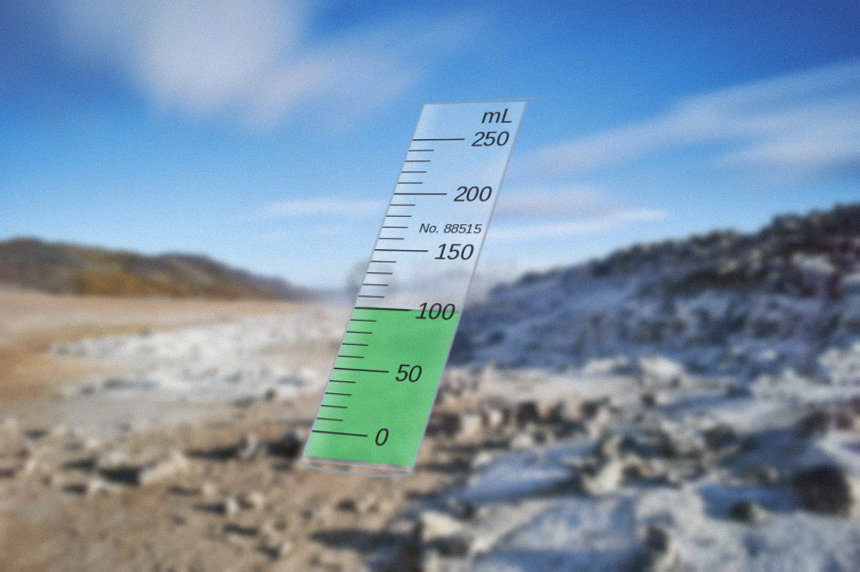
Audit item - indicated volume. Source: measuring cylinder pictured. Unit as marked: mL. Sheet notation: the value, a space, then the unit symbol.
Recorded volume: 100 mL
